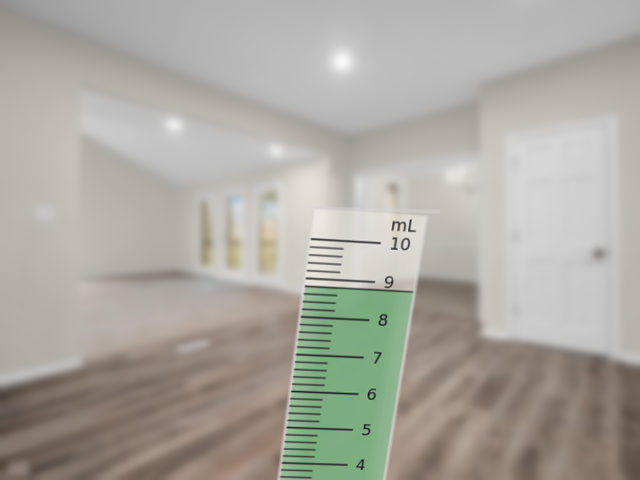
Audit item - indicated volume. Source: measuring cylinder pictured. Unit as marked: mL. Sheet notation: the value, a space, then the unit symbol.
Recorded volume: 8.8 mL
